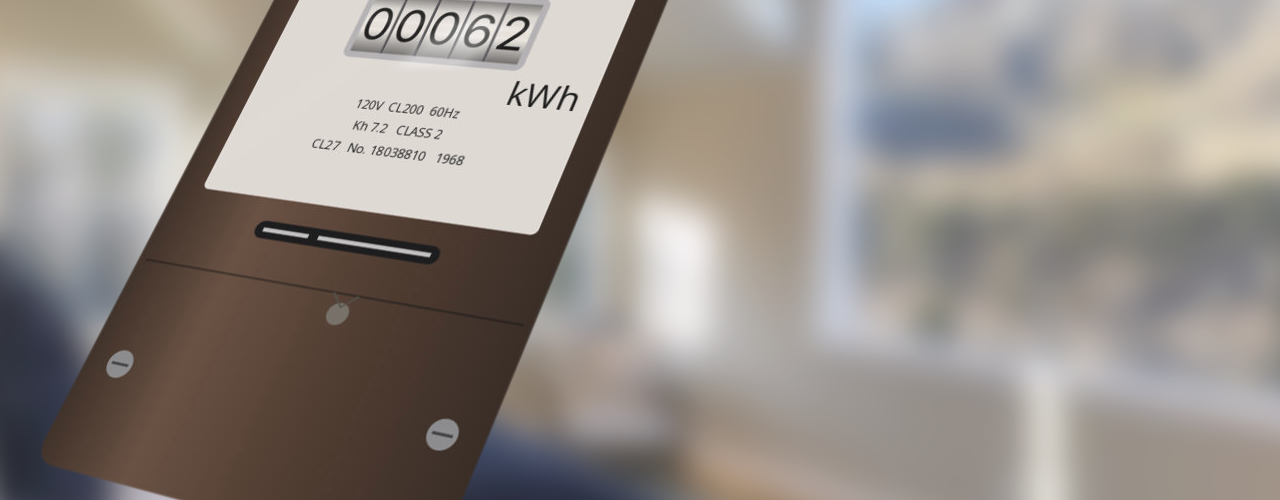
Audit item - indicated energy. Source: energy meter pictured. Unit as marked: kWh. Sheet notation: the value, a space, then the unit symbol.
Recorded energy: 62 kWh
